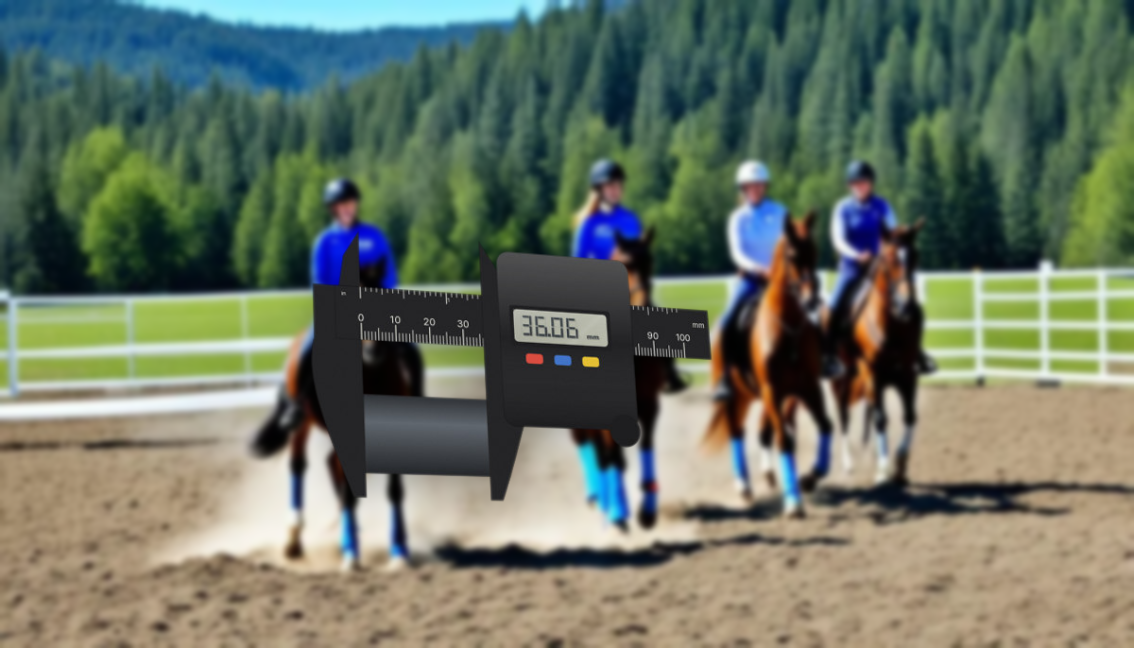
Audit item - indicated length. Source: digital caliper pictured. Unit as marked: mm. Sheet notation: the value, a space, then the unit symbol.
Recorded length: 36.06 mm
